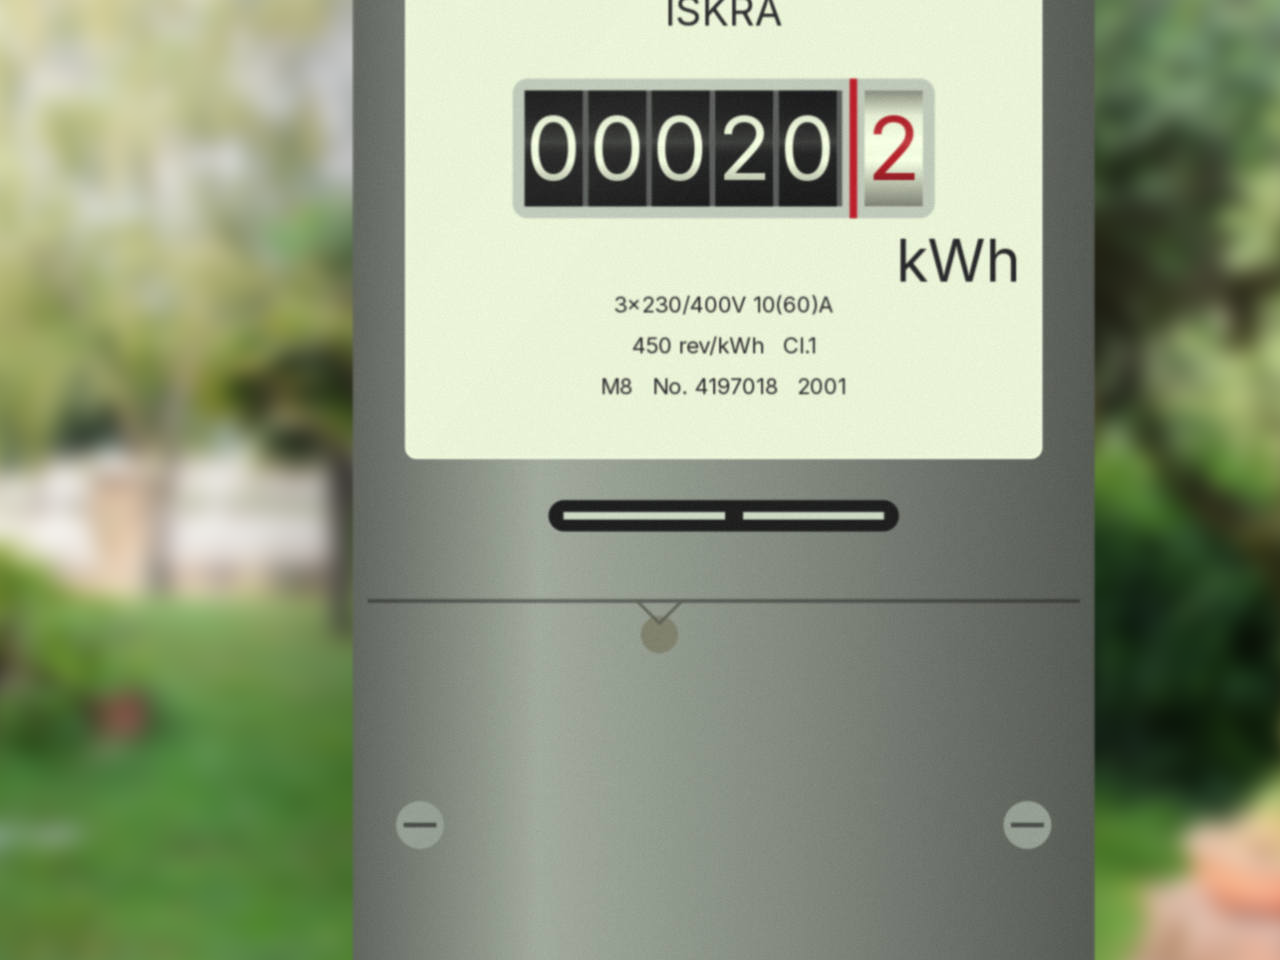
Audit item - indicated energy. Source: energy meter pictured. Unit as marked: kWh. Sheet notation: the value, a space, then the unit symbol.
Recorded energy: 20.2 kWh
